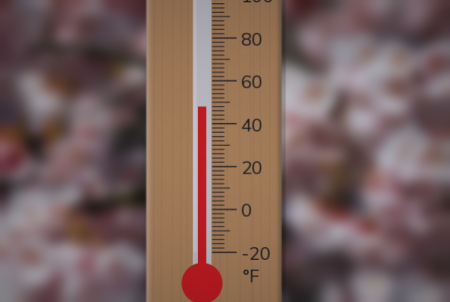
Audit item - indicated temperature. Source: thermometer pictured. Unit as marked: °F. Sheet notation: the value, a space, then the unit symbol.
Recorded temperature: 48 °F
